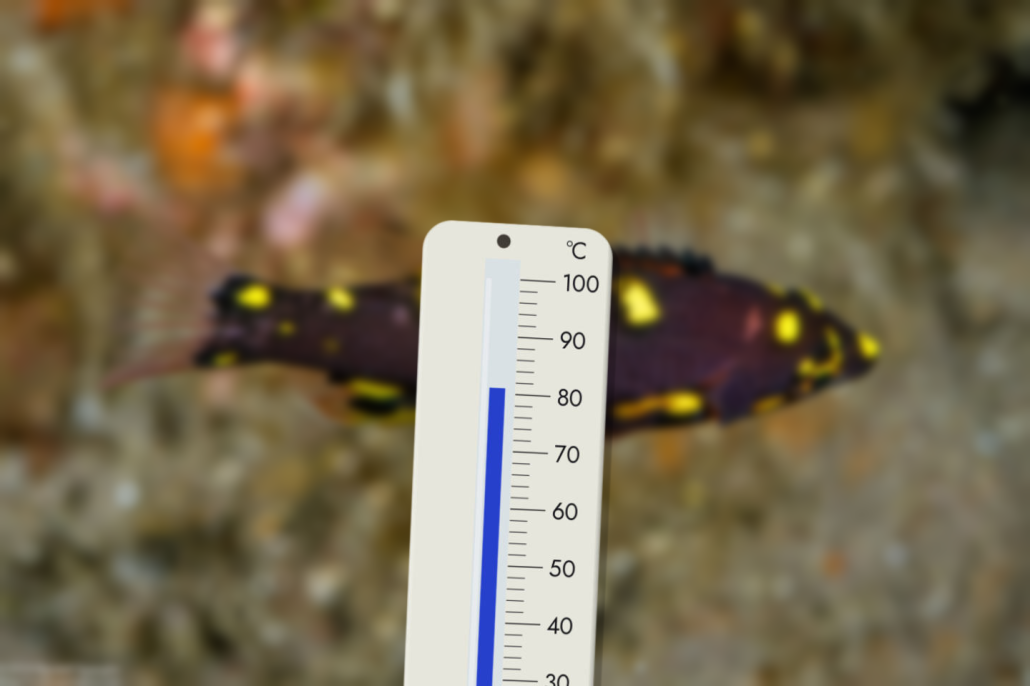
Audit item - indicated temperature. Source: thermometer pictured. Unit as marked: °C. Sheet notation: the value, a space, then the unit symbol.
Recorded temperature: 81 °C
